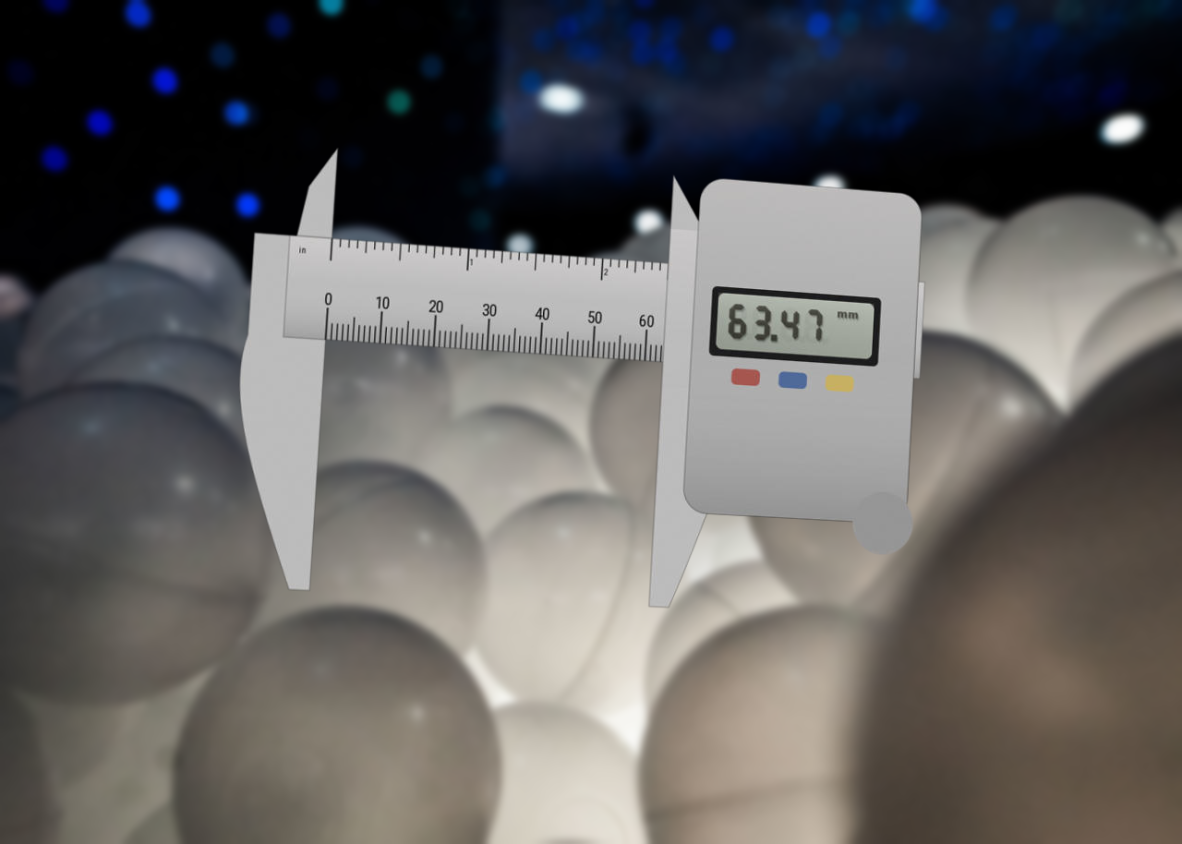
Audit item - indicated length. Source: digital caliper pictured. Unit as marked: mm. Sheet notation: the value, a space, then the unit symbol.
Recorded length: 63.47 mm
